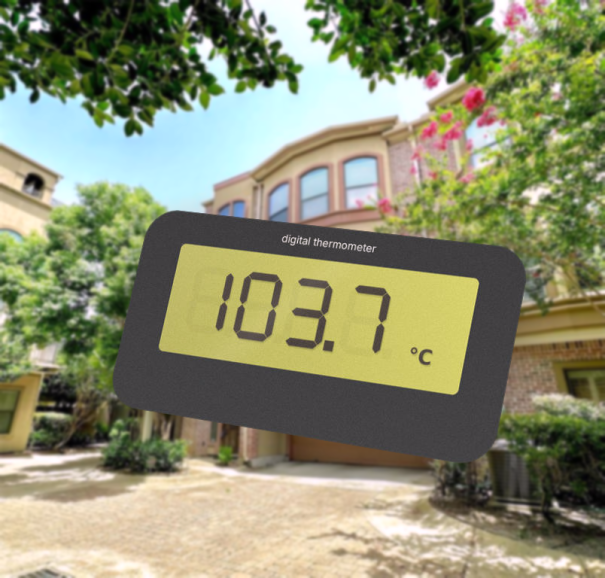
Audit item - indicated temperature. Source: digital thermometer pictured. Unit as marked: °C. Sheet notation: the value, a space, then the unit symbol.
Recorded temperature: 103.7 °C
